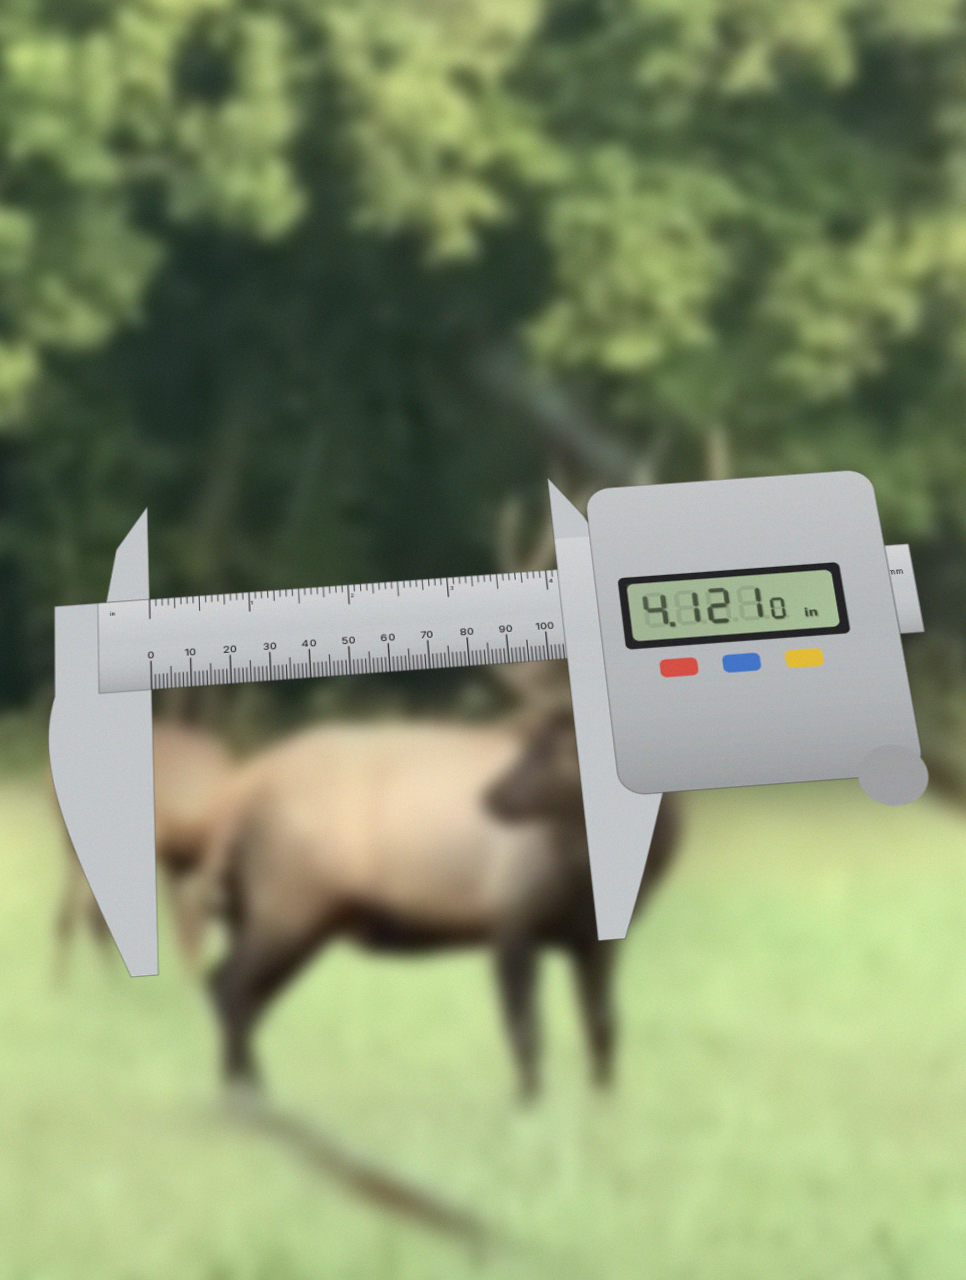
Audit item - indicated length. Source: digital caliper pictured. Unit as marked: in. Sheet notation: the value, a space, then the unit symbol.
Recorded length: 4.1210 in
